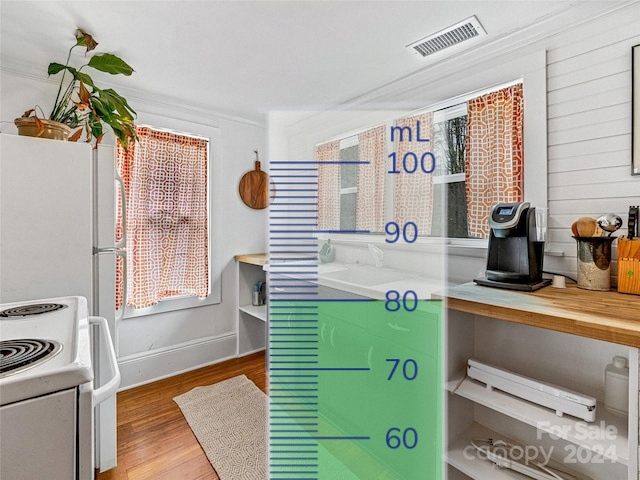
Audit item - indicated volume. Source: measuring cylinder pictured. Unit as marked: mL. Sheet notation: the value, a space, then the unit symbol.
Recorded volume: 80 mL
